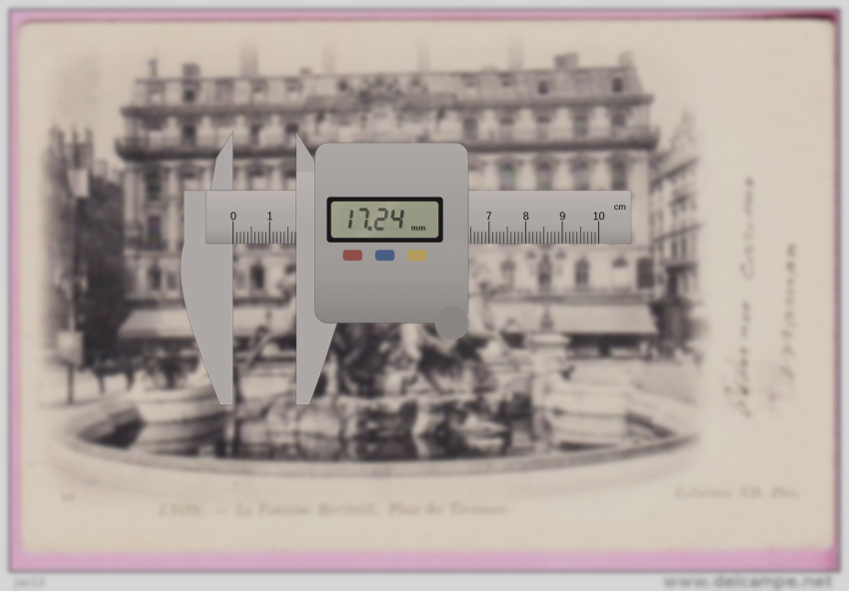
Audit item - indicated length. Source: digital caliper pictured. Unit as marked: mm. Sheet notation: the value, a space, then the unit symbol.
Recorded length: 17.24 mm
